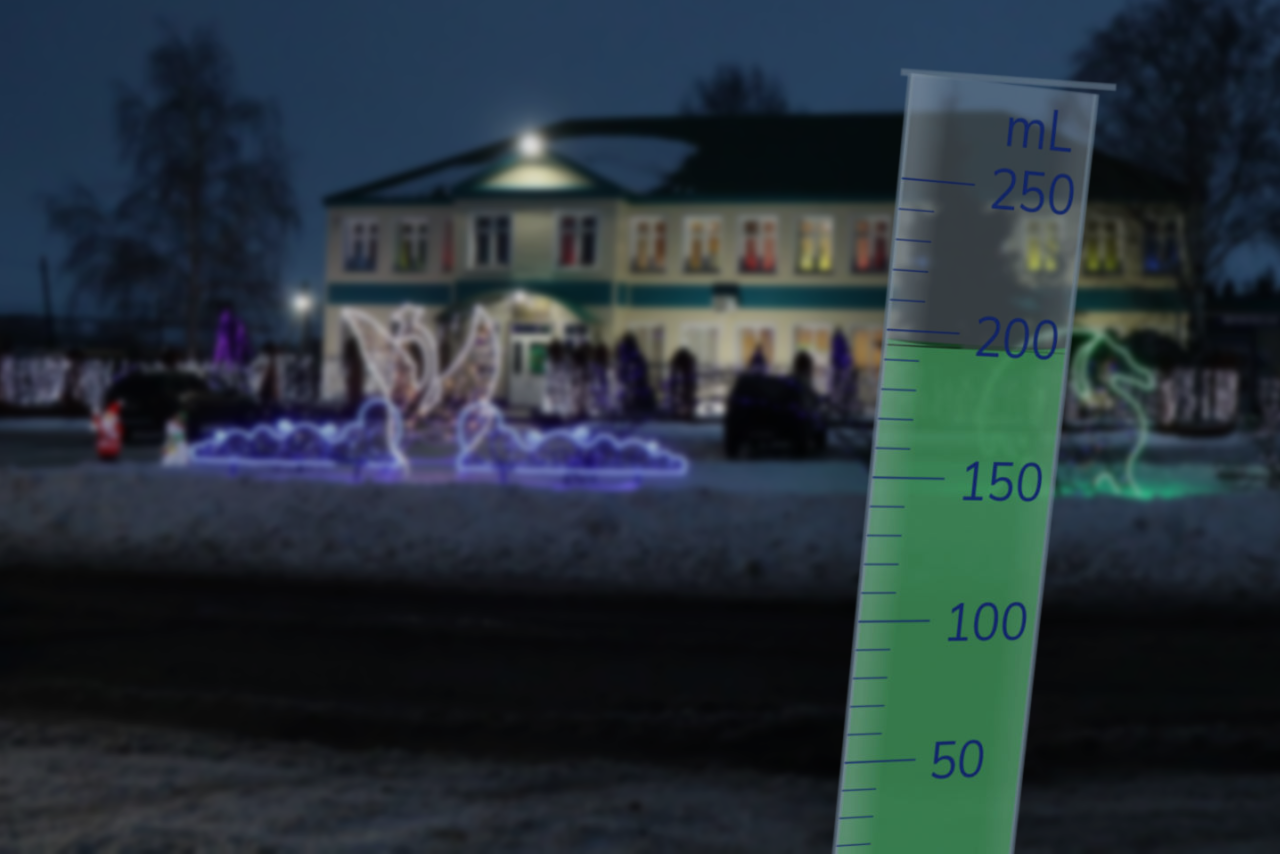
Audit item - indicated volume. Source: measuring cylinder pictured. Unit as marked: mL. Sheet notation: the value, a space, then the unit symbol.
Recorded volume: 195 mL
